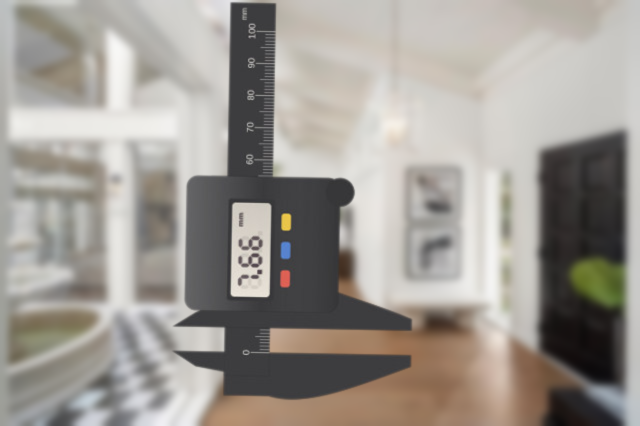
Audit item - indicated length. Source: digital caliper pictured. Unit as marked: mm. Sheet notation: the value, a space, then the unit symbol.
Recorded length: 7.66 mm
